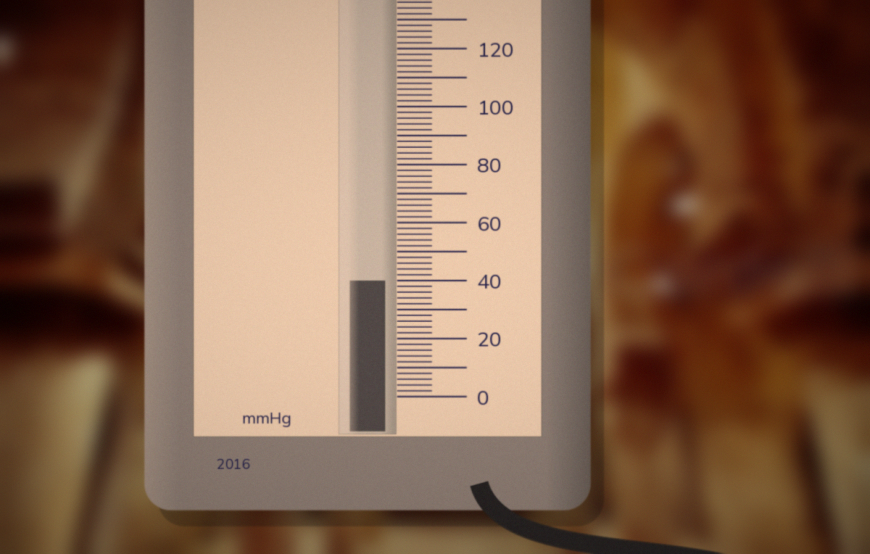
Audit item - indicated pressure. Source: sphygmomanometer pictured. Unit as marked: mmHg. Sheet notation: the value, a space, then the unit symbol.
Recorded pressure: 40 mmHg
